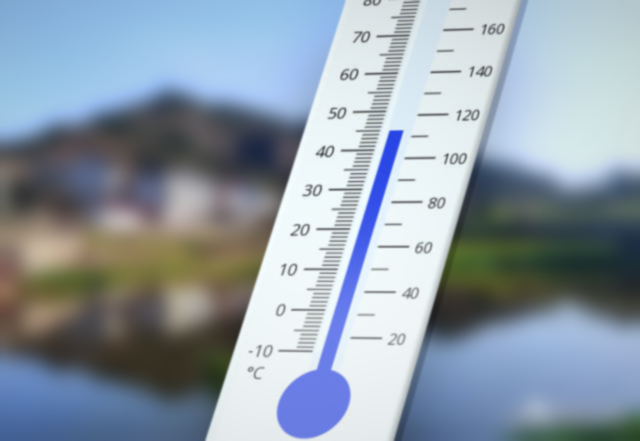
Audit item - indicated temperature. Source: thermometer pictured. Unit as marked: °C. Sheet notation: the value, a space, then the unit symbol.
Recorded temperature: 45 °C
